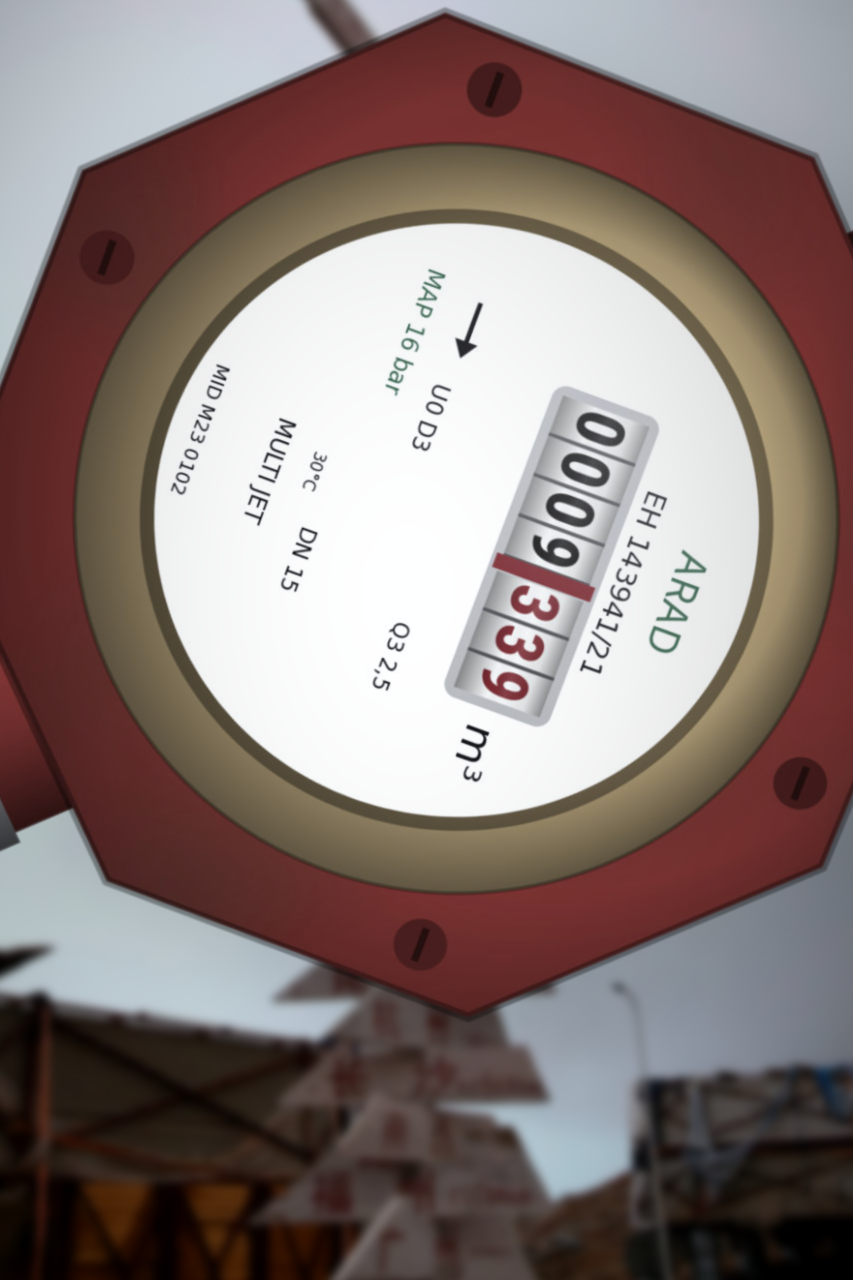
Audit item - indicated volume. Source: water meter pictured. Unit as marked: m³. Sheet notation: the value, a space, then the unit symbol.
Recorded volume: 9.339 m³
